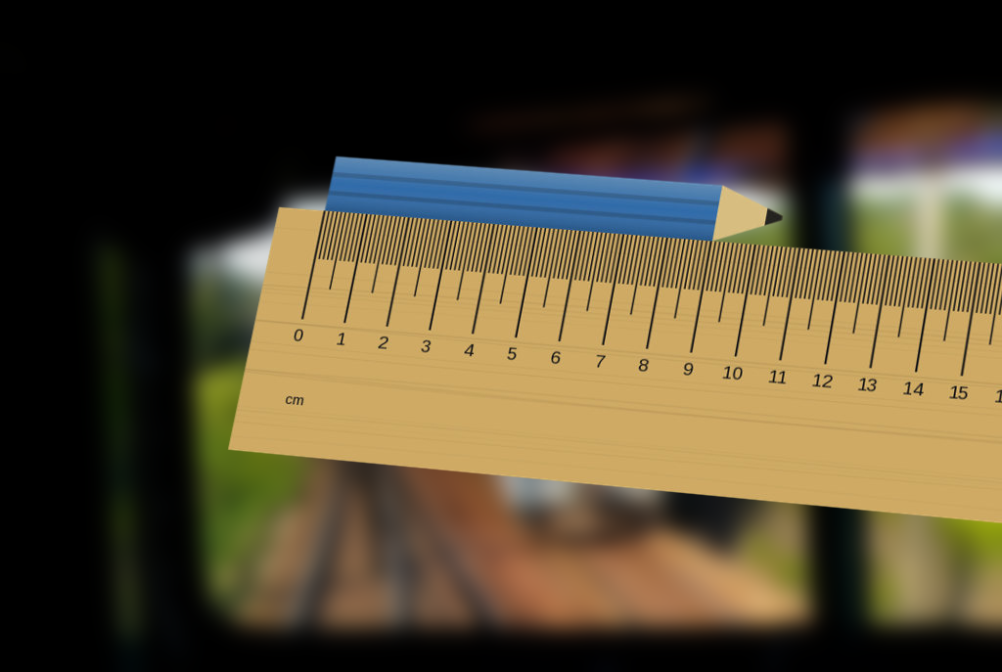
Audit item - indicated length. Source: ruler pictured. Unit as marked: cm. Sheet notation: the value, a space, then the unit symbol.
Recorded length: 10.5 cm
